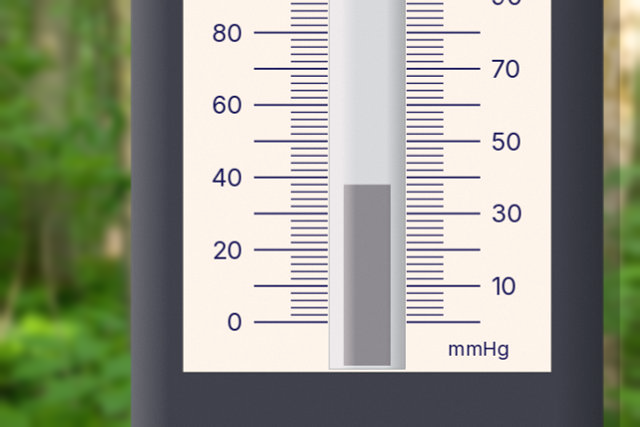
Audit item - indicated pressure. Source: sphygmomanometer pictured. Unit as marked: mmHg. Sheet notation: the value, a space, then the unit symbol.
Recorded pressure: 38 mmHg
